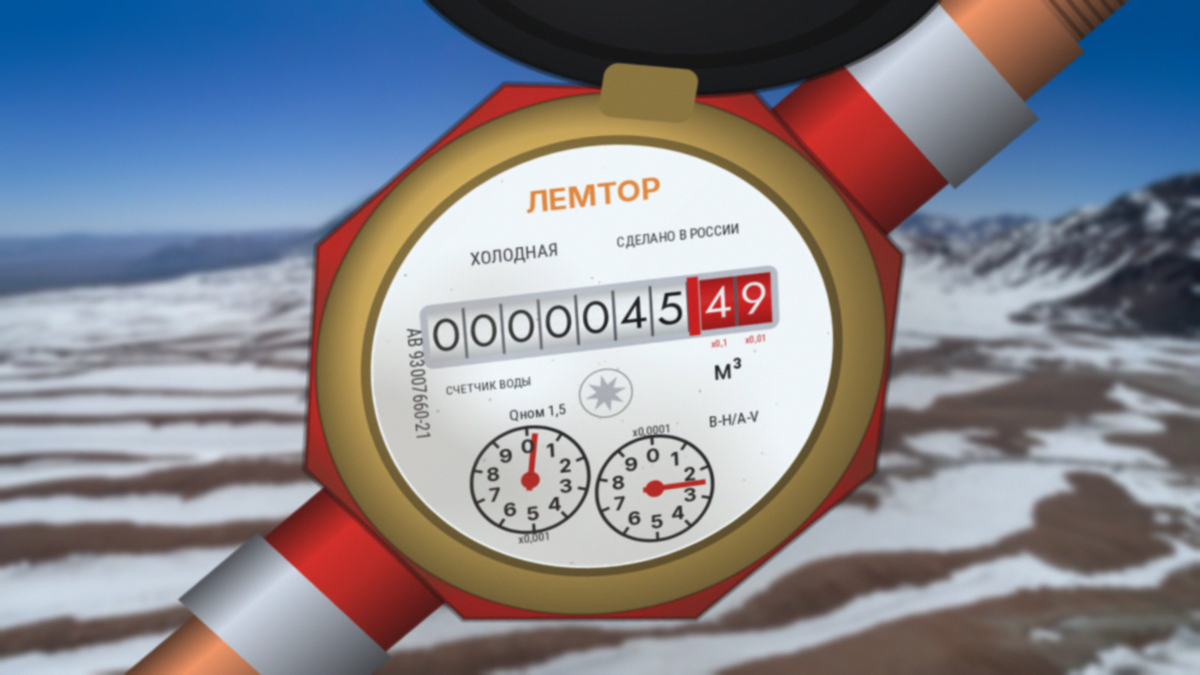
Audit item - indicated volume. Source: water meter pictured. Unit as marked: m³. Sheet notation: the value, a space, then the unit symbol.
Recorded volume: 45.4902 m³
